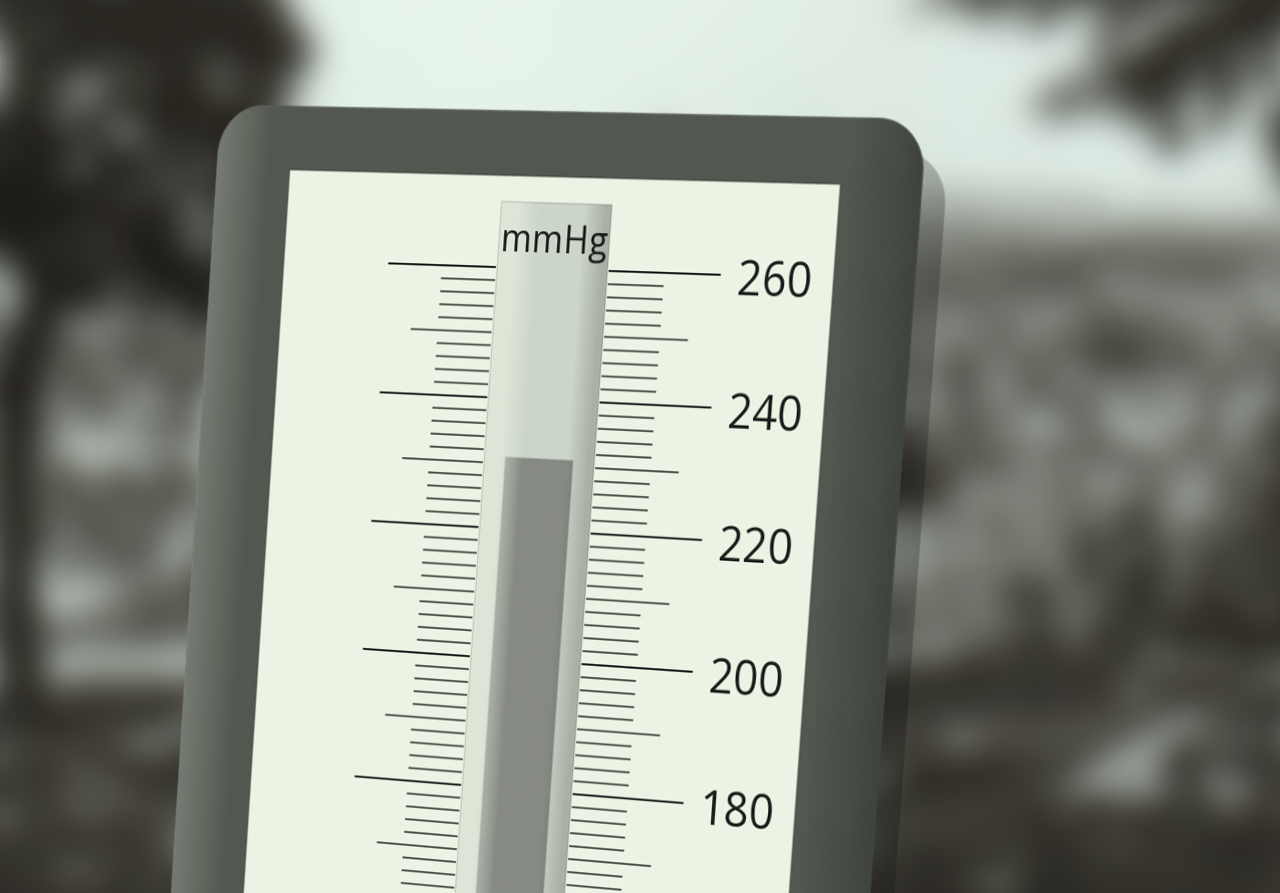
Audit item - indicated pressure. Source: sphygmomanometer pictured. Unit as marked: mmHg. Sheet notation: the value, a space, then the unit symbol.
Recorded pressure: 231 mmHg
